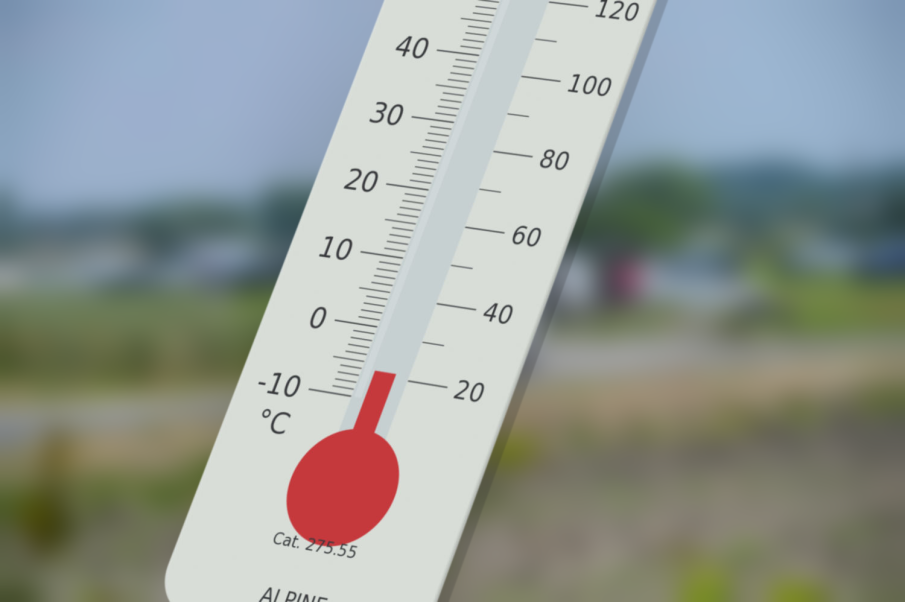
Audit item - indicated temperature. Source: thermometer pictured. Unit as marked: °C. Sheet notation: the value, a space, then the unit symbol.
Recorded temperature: -6 °C
